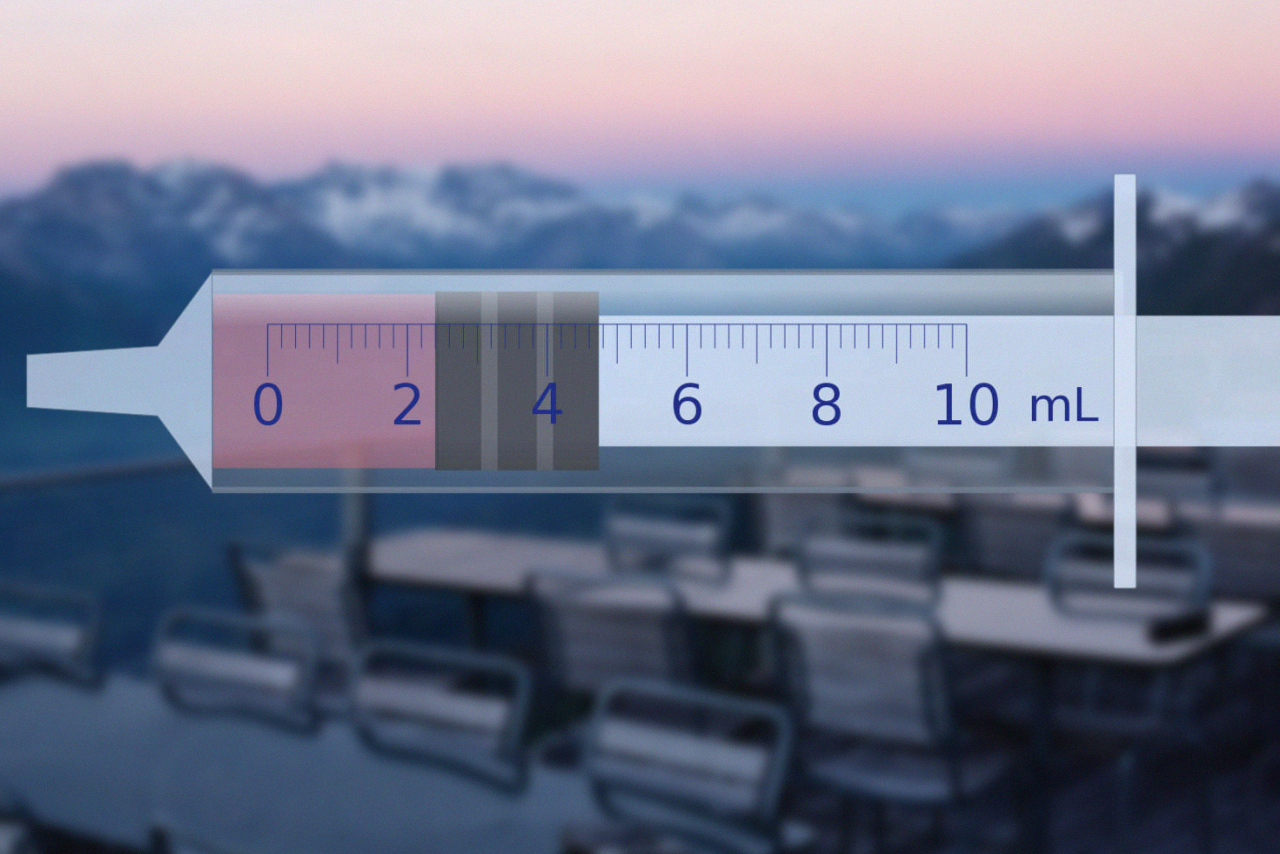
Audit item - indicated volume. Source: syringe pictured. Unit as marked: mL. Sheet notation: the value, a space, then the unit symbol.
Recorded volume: 2.4 mL
